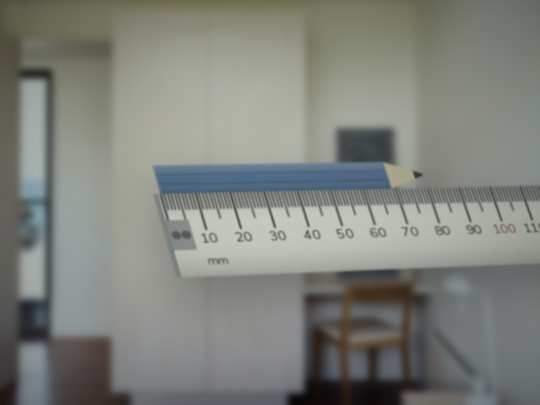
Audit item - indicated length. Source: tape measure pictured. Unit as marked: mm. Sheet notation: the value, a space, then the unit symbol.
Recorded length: 80 mm
